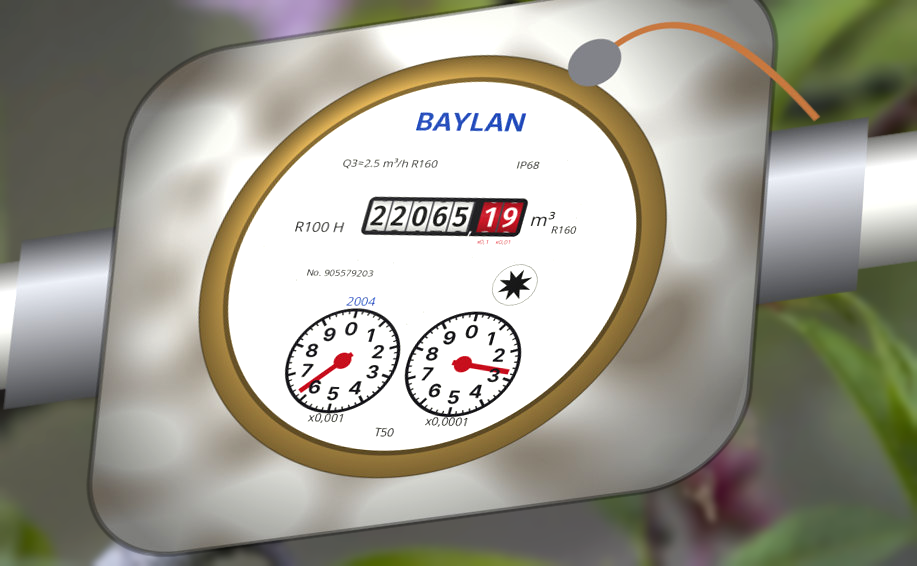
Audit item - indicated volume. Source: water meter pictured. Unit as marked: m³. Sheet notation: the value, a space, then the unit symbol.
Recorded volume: 22065.1962 m³
